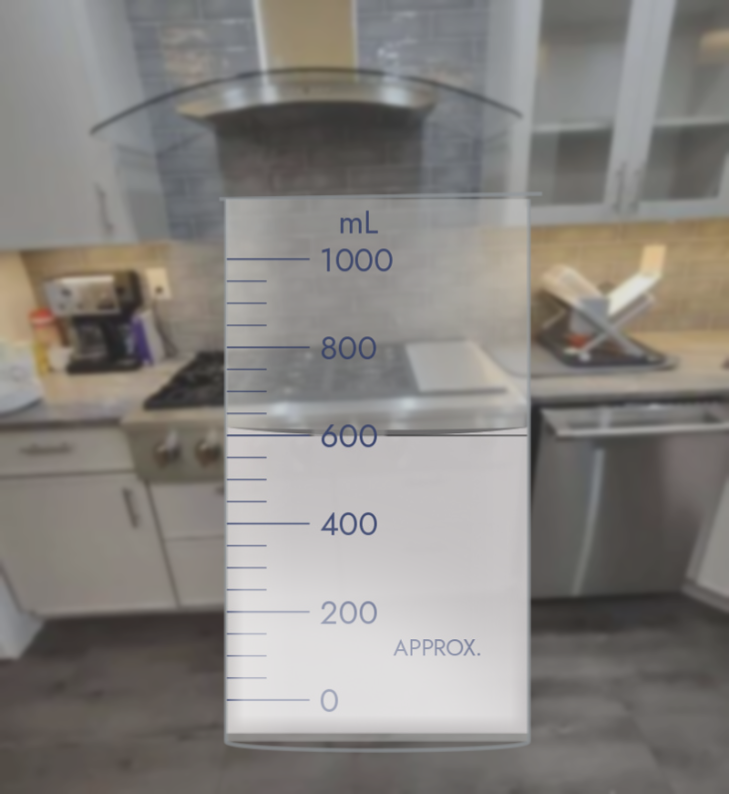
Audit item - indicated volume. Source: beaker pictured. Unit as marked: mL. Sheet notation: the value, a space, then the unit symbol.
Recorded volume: 600 mL
